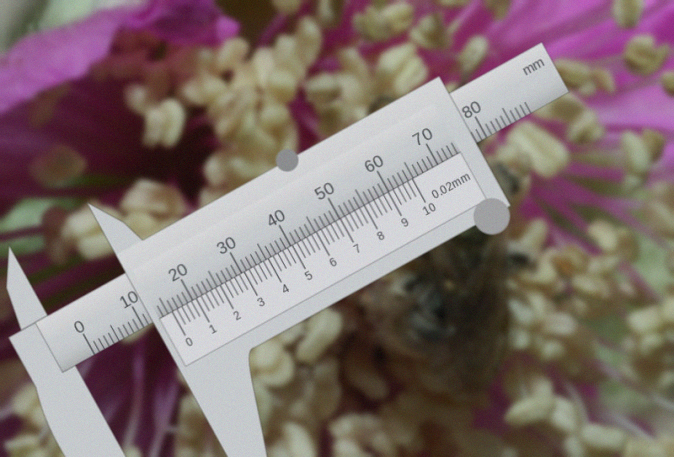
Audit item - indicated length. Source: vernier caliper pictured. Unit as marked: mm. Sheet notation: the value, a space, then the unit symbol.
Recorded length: 15.8 mm
